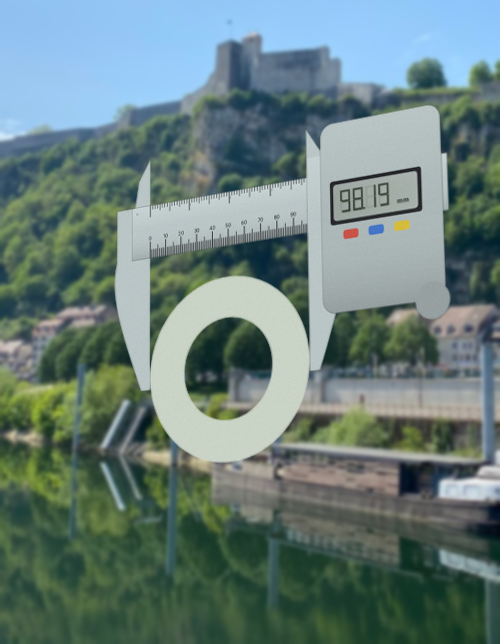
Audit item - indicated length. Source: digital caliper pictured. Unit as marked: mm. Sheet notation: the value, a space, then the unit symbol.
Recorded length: 98.19 mm
